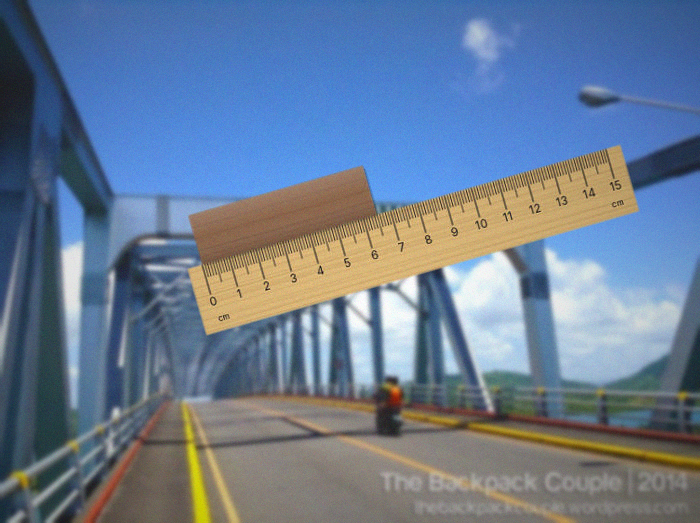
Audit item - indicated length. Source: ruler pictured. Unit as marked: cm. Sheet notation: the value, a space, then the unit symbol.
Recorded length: 6.5 cm
